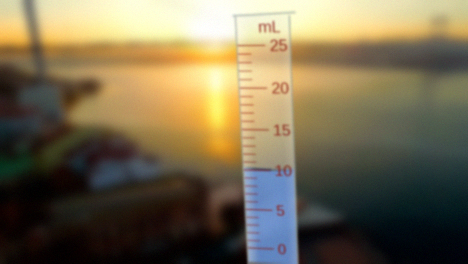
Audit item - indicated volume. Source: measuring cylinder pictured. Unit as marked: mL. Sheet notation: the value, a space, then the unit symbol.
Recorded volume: 10 mL
